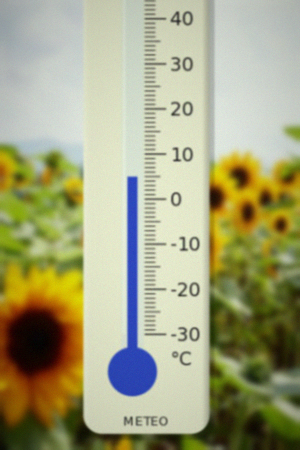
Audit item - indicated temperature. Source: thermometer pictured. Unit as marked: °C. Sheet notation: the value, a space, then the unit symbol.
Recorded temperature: 5 °C
